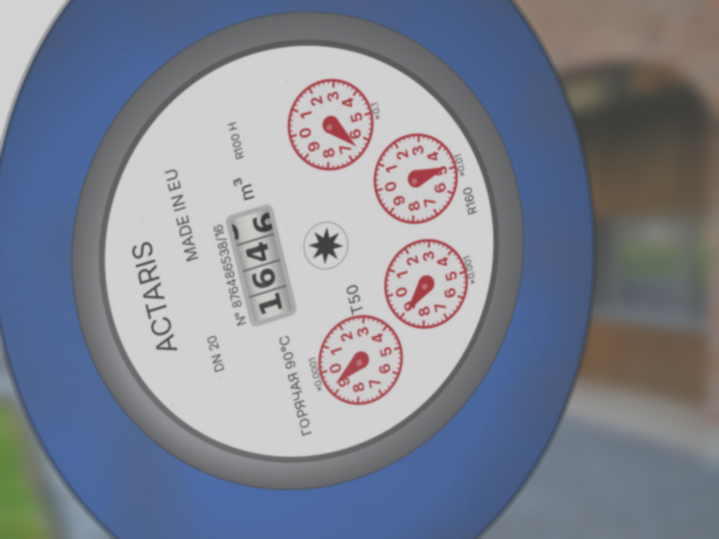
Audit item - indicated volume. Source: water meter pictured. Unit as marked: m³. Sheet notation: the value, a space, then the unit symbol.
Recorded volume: 1645.6489 m³
